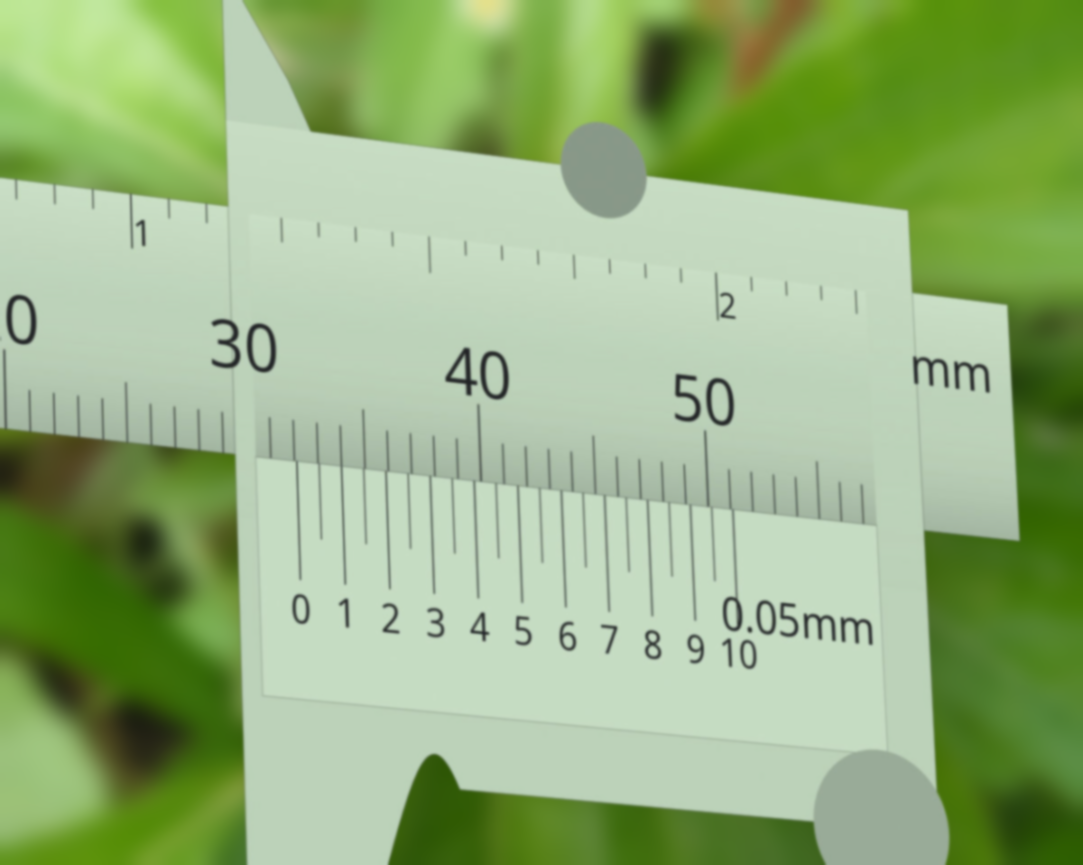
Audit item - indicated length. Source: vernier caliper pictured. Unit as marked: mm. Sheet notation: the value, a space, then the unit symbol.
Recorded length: 32.1 mm
